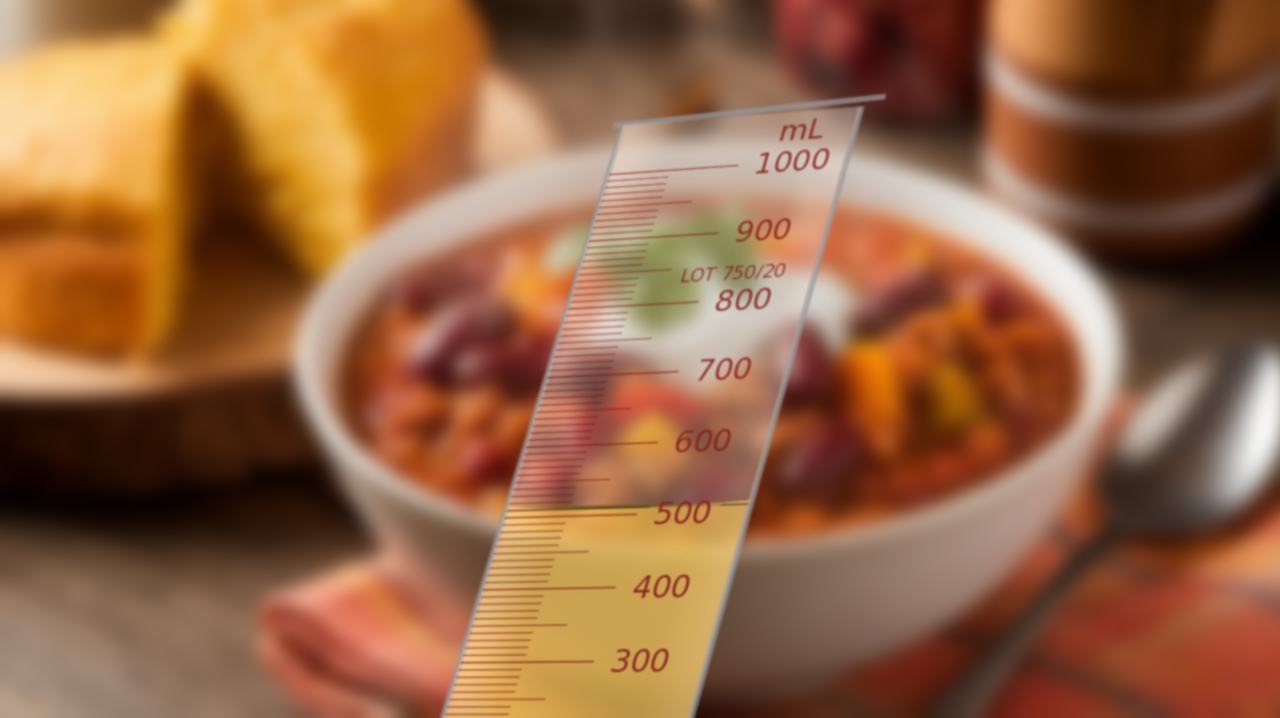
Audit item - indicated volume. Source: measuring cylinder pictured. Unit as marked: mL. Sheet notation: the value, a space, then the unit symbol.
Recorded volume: 510 mL
